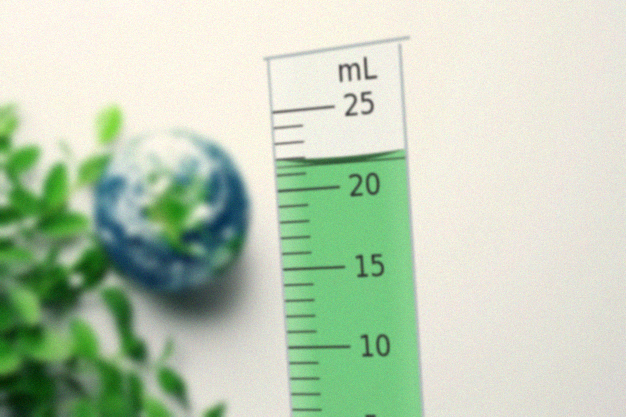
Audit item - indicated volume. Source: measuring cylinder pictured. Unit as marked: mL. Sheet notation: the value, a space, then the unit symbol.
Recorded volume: 21.5 mL
